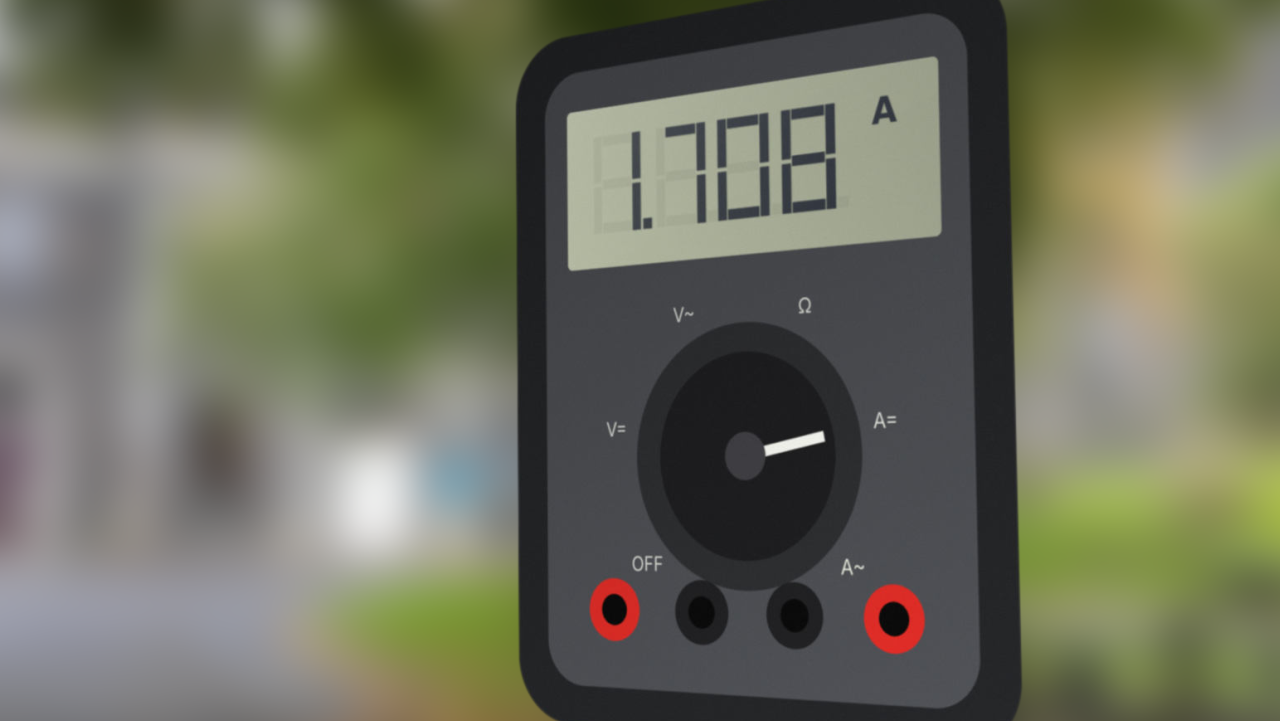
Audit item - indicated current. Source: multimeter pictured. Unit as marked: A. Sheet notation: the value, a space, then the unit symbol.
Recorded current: 1.708 A
